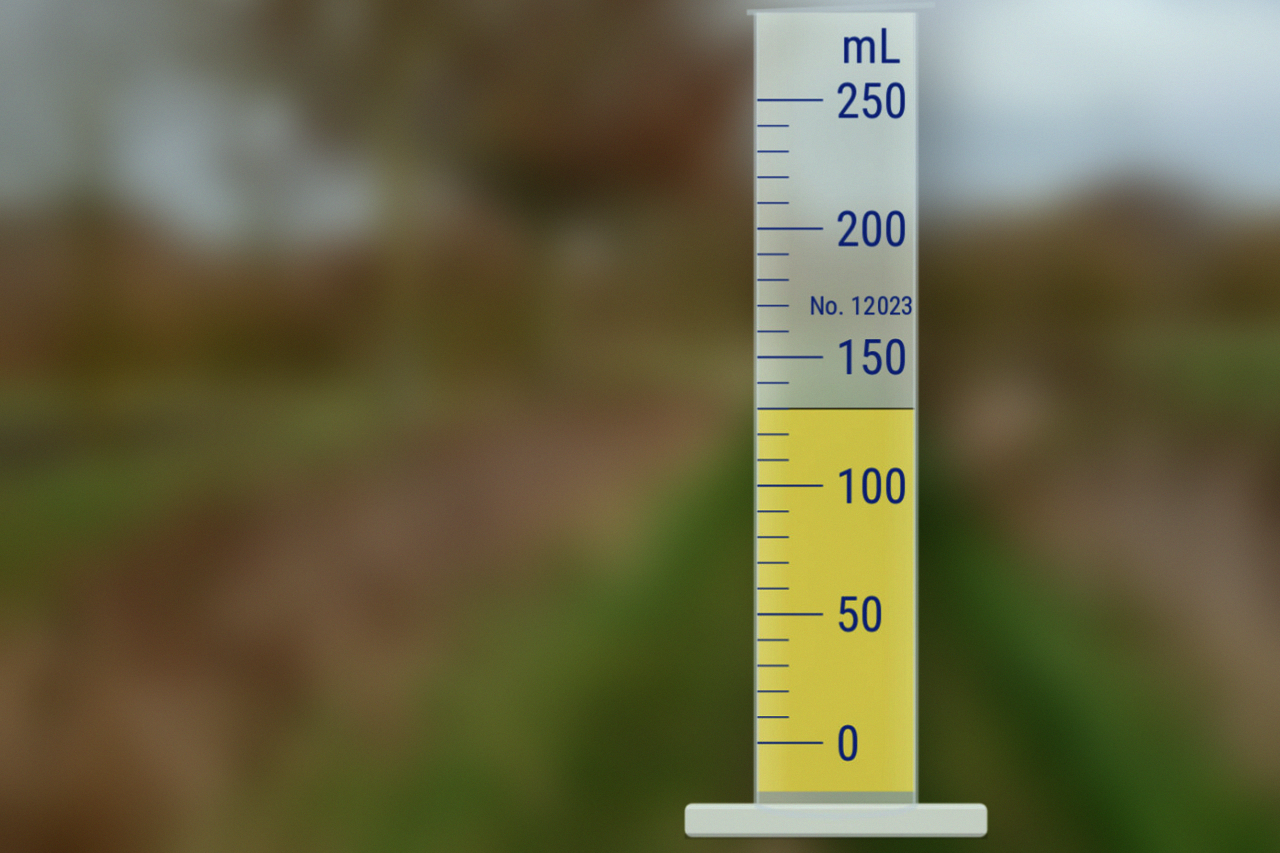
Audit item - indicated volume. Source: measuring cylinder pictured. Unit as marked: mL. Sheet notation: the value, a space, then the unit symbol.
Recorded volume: 130 mL
